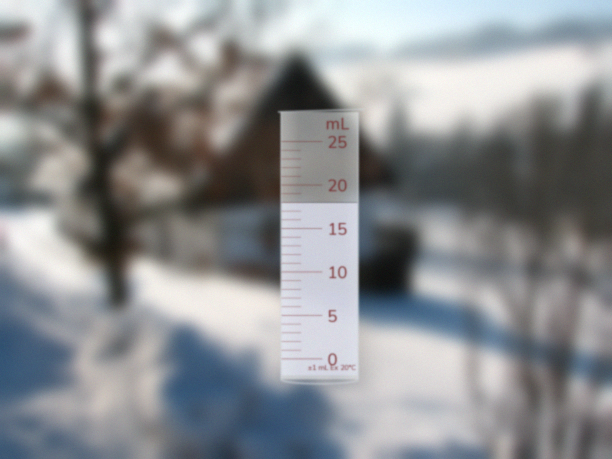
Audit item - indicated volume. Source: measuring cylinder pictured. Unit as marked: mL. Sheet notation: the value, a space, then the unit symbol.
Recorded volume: 18 mL
